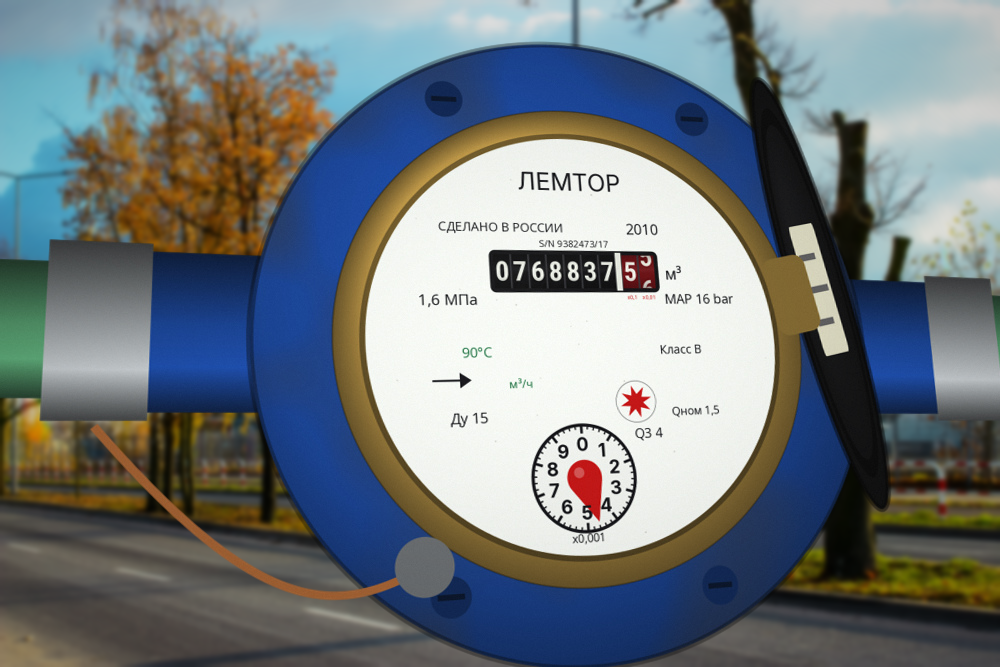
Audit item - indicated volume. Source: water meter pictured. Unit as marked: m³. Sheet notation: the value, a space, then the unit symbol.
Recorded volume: 768837.554 m³
